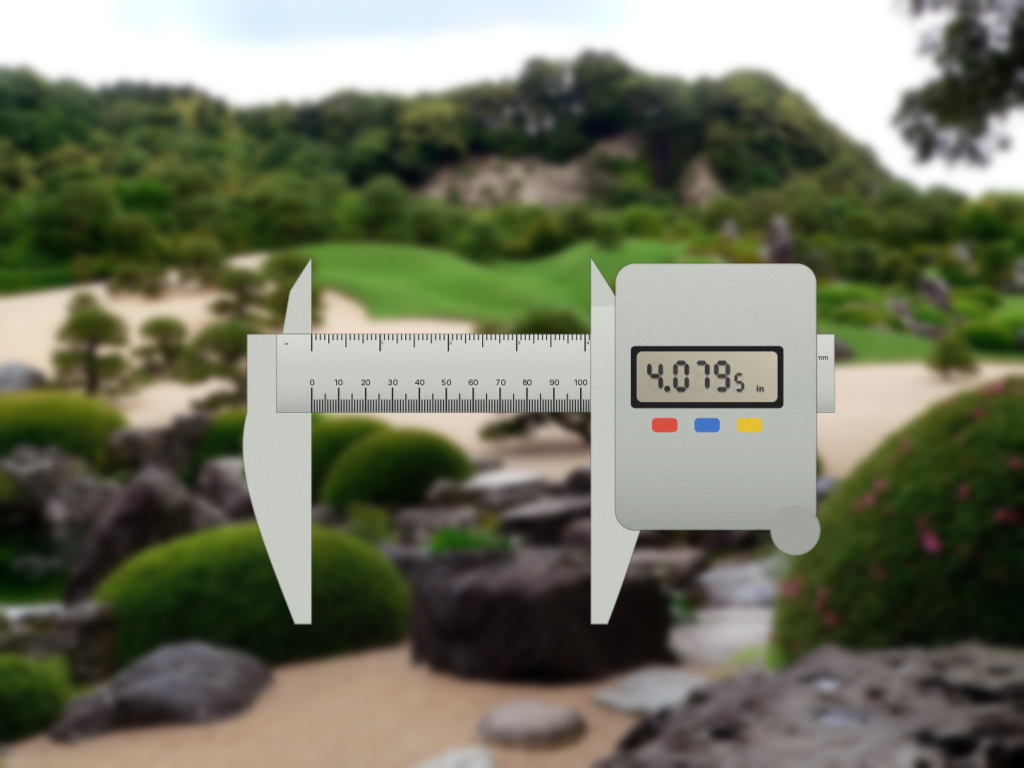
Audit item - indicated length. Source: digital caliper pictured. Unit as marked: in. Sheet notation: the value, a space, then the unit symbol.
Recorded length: 4.0795 in
